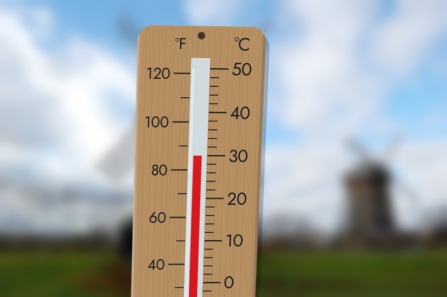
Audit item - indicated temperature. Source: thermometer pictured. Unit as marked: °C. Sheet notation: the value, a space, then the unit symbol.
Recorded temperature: 30 °C
